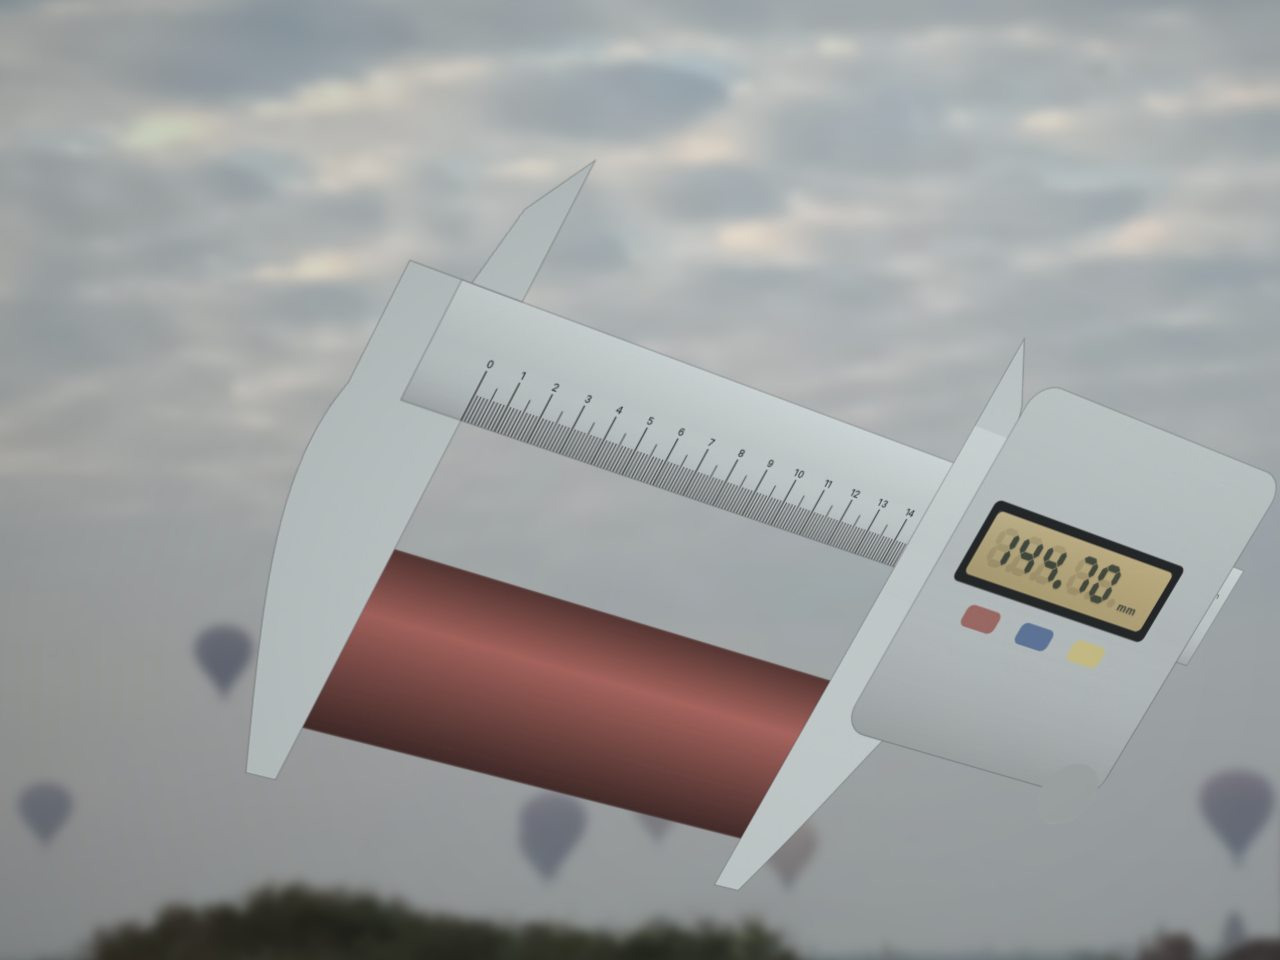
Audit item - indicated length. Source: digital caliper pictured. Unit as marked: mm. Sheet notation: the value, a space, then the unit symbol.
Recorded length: 144.70 mm
